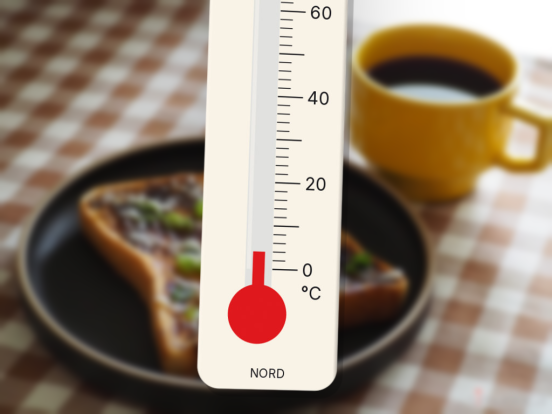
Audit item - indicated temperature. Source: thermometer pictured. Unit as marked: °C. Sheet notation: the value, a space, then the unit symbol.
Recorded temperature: 4 °C
